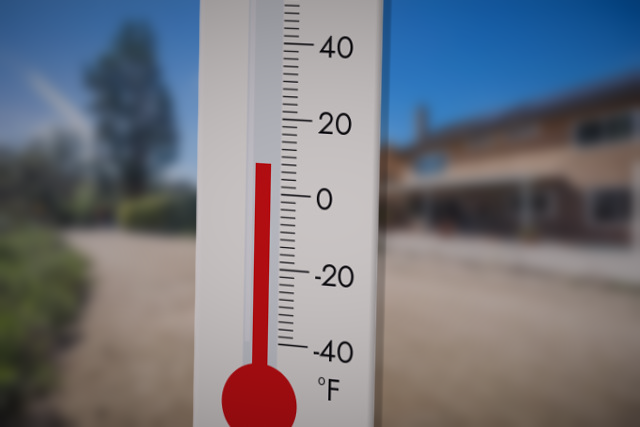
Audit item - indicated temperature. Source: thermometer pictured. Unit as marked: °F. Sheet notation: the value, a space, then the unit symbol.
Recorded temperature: 8 °F
